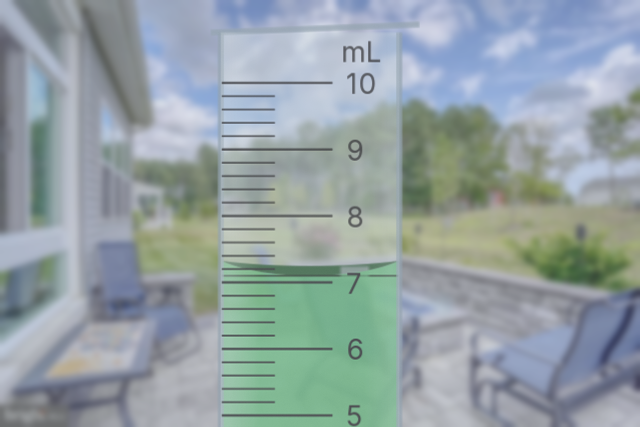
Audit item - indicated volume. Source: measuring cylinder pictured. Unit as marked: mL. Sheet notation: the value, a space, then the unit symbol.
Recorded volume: 7.1 mL
